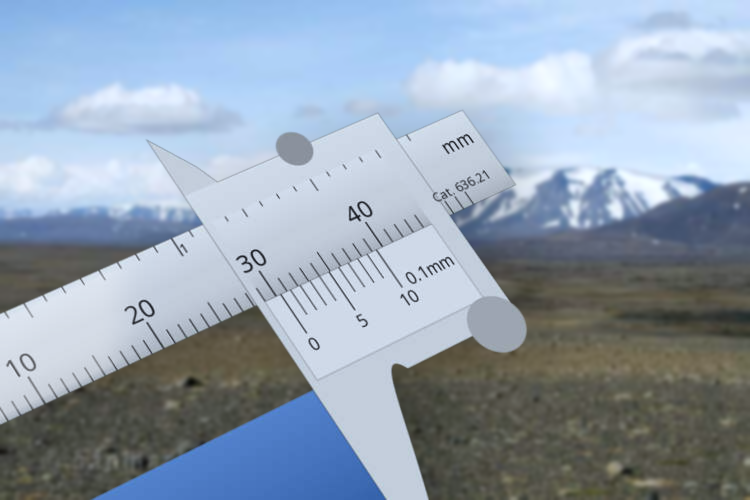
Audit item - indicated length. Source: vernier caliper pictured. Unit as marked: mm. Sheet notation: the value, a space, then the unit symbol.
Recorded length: 30.4 mm
